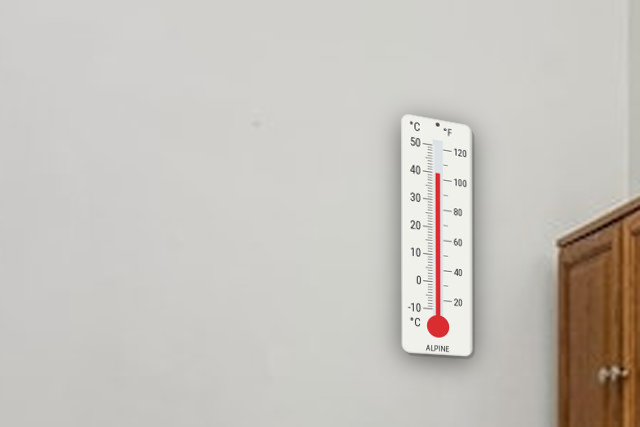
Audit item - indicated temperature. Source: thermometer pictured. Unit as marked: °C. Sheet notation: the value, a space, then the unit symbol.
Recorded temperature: 40 °C
